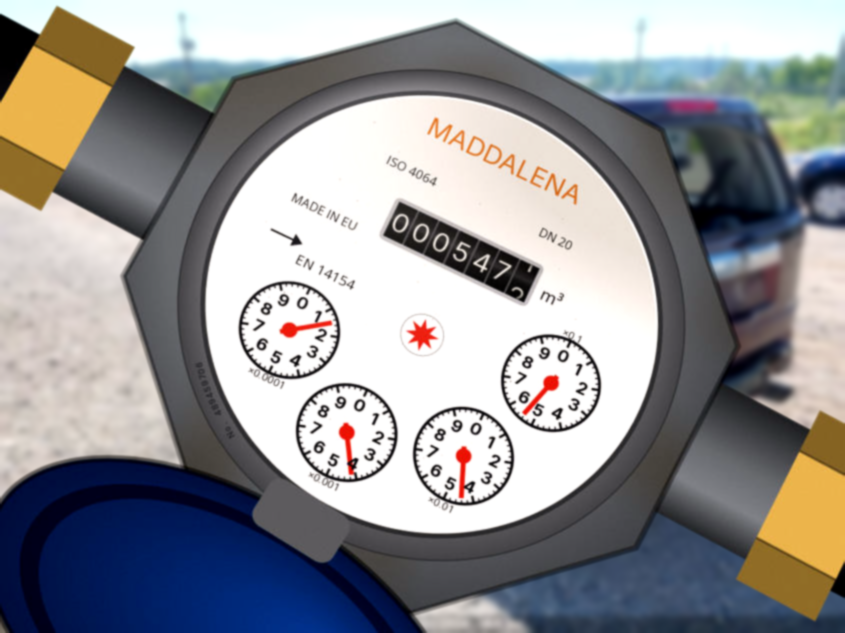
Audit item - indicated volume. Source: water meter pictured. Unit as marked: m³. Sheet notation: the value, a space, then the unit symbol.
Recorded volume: 5471.5441 m³
